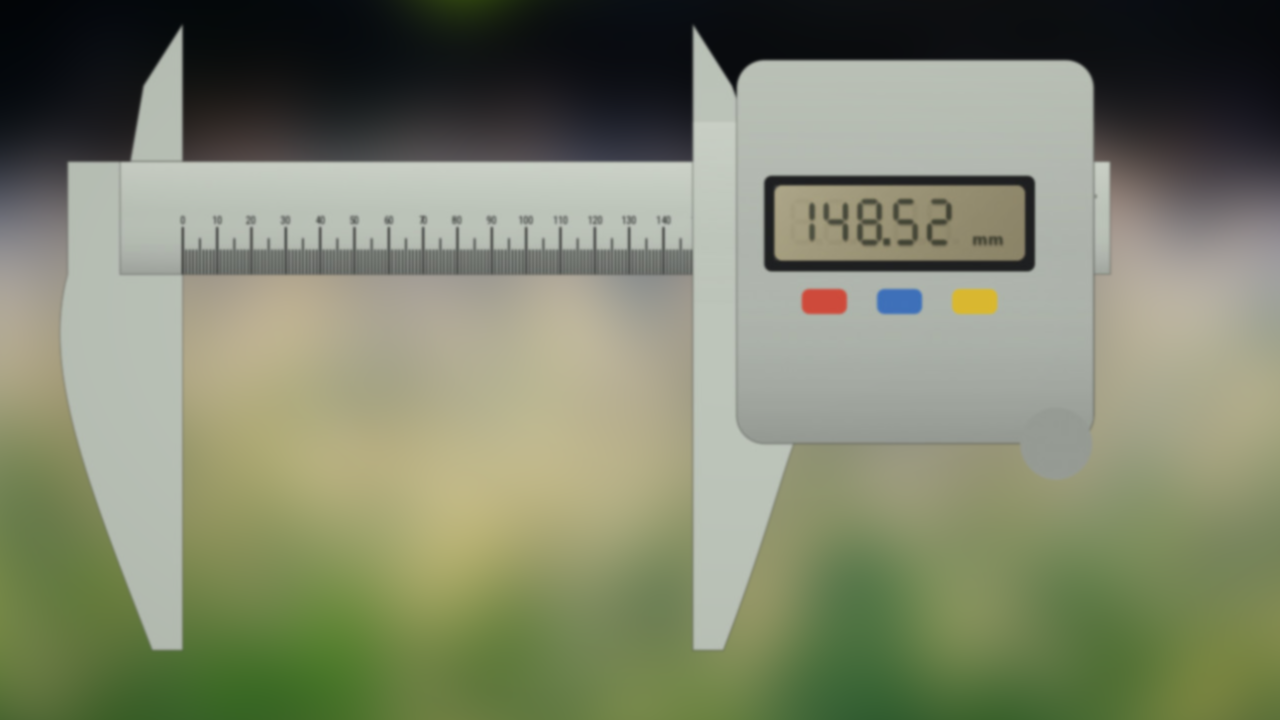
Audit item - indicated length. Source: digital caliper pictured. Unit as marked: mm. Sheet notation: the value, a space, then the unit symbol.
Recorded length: 148.52 mm
